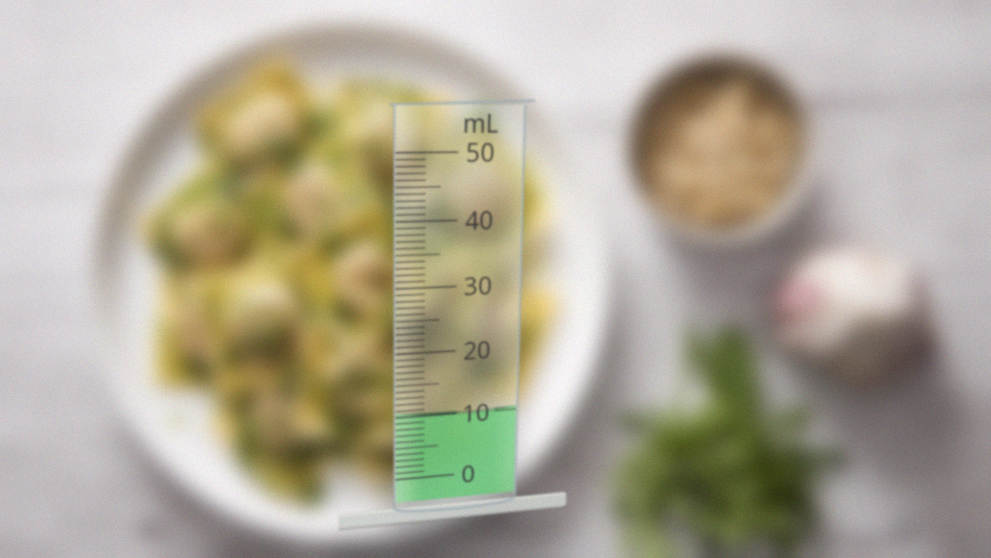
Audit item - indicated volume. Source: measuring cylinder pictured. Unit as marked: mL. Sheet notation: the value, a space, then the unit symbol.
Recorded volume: 10 mL
